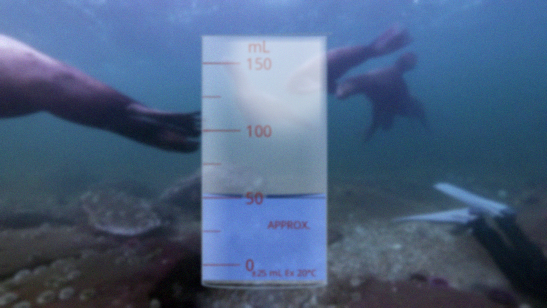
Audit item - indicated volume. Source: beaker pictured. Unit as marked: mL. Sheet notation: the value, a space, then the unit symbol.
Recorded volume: 50 mL
